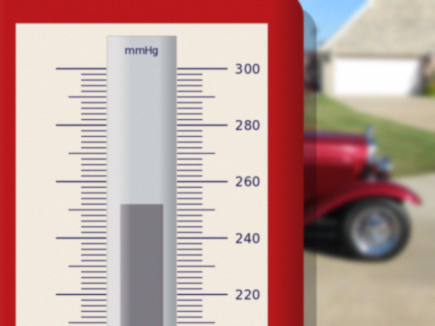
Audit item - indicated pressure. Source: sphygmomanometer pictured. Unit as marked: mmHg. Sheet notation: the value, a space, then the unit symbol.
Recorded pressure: 252 mmHg
